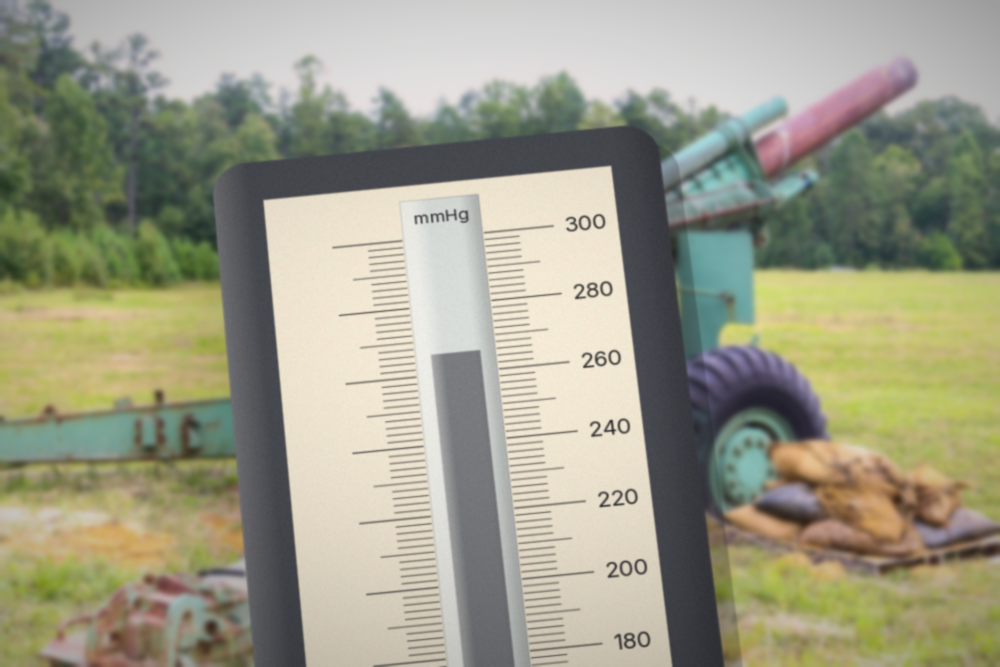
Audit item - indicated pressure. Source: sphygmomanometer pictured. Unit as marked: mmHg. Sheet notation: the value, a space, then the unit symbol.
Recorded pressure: 266 mmHg
